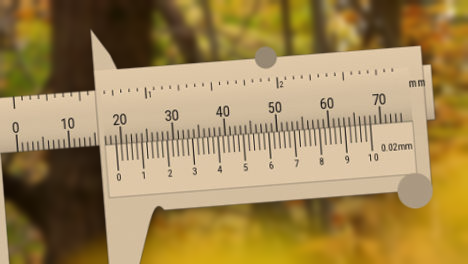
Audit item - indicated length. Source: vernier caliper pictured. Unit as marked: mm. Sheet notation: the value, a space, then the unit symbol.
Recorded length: 19.0 mm
